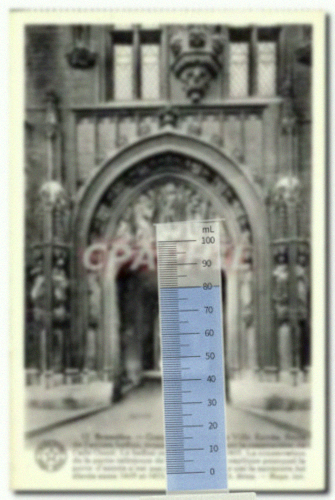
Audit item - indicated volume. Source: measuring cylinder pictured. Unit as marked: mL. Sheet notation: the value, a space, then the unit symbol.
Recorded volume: 80 mL
